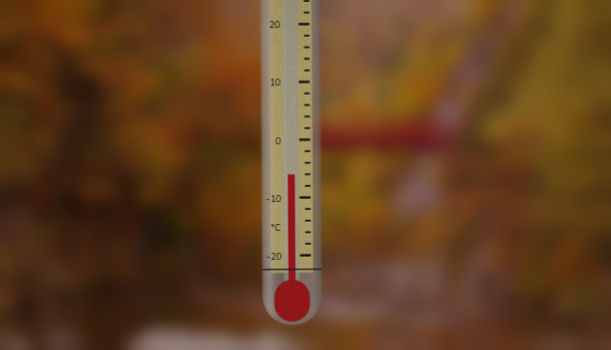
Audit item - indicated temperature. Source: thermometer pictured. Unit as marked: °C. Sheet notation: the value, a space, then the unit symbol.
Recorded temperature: -6 °C
